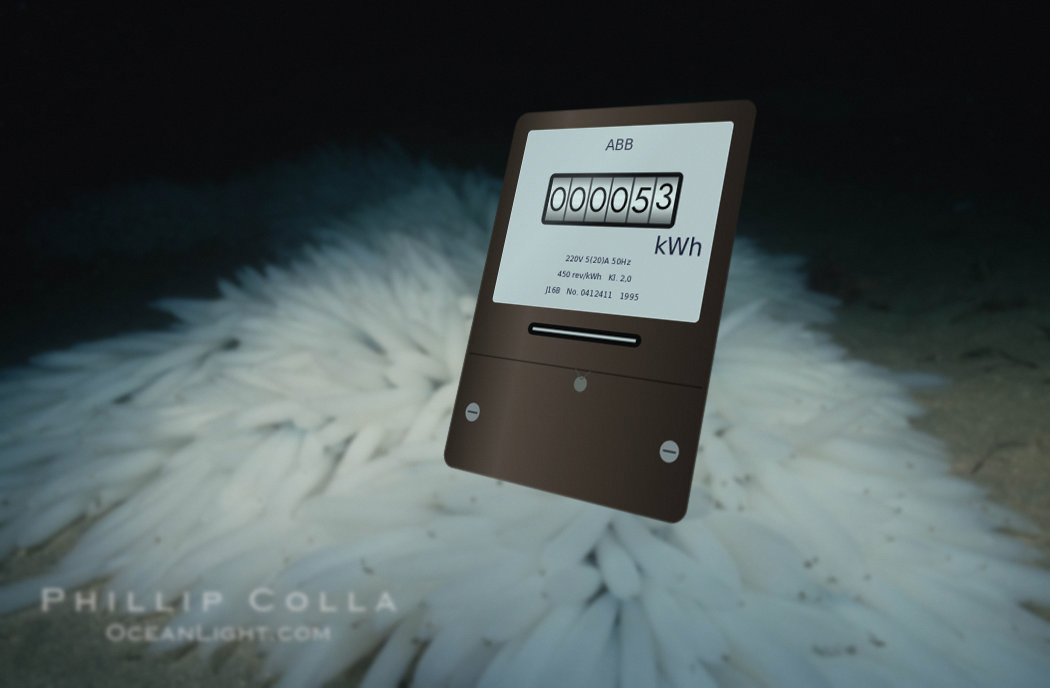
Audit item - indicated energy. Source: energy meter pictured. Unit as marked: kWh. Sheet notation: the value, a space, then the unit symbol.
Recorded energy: 53 kWh
